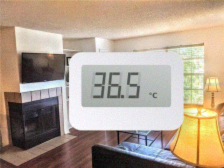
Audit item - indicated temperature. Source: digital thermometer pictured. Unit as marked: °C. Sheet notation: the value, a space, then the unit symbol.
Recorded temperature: 36.5 °C
